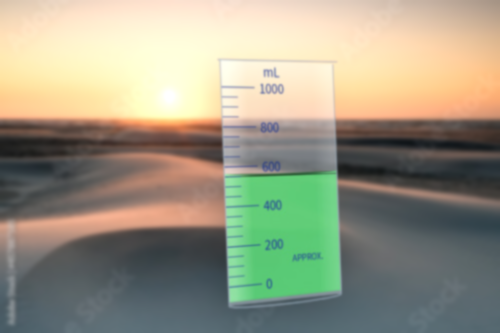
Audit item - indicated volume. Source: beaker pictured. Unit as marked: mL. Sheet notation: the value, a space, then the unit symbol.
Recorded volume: 550 mL
